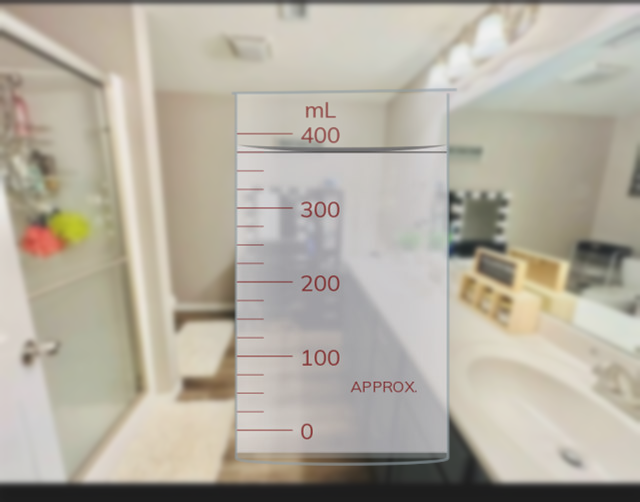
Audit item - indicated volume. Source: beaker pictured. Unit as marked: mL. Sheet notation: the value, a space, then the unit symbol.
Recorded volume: 375 mL
